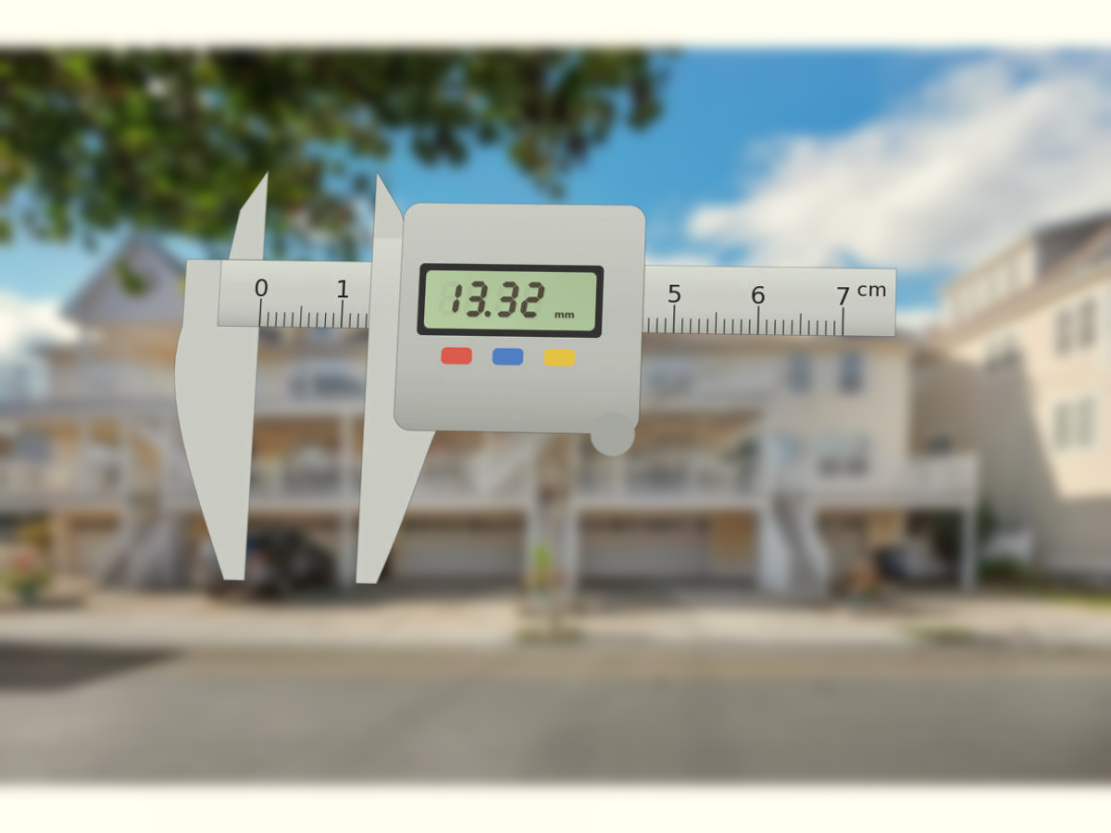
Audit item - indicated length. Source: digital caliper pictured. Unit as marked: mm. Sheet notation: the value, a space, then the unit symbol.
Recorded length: 13.32 mm
